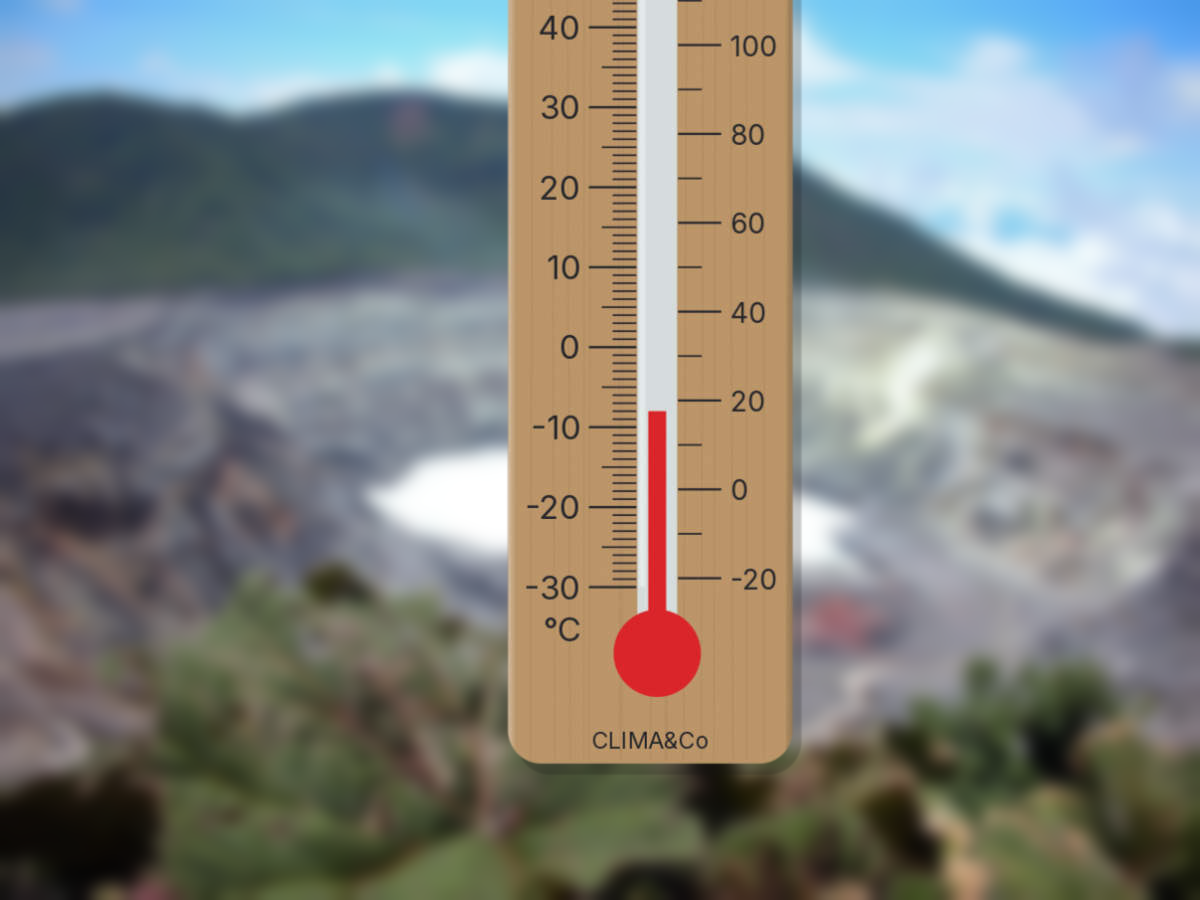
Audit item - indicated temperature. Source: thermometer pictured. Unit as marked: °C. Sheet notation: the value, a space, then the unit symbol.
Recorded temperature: -8 °C
